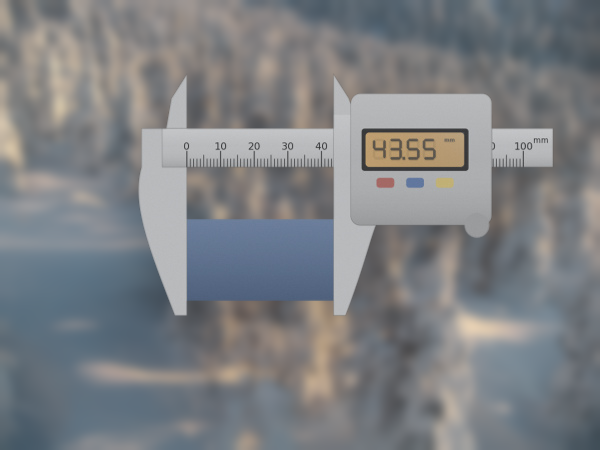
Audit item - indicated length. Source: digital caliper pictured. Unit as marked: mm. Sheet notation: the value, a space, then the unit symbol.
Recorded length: 43.55 mm
